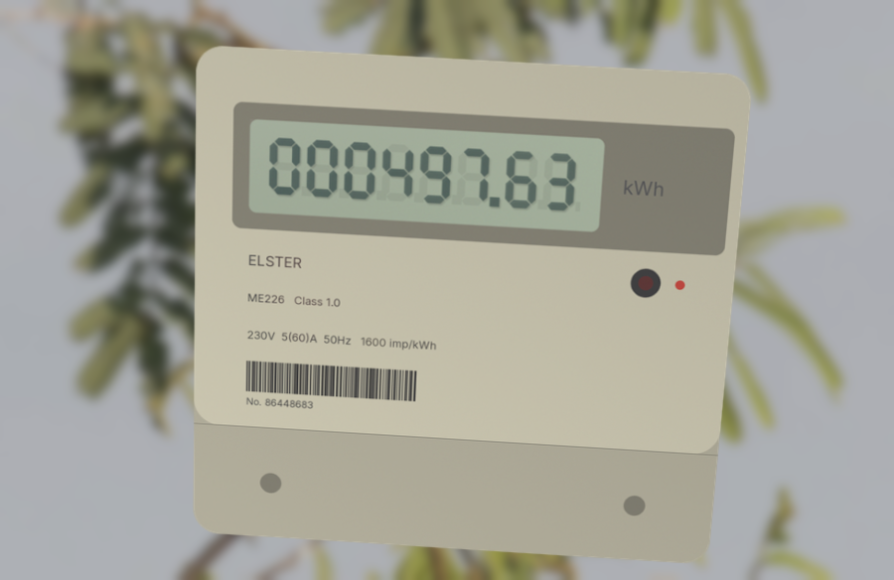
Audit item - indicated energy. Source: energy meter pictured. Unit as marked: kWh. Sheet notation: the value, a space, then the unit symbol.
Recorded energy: 497.63 kWh
